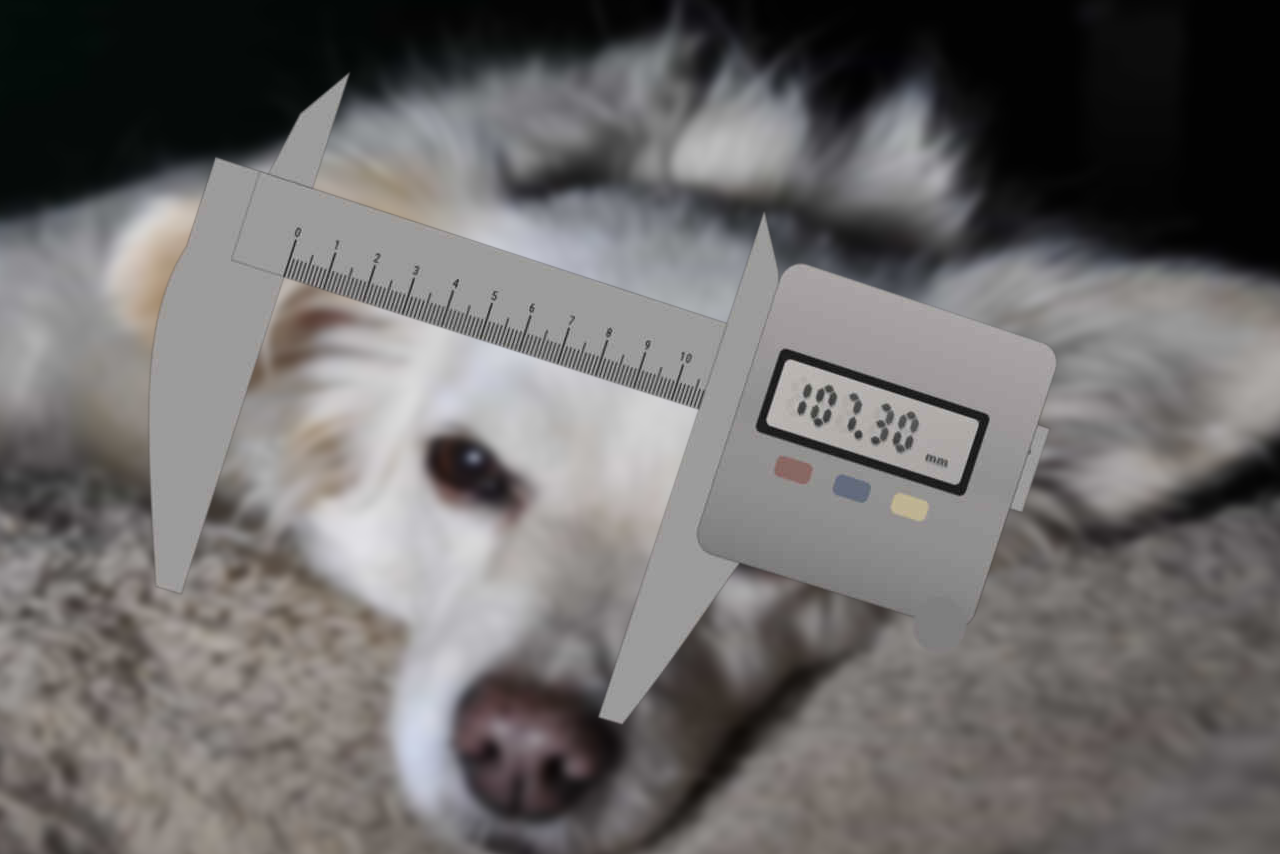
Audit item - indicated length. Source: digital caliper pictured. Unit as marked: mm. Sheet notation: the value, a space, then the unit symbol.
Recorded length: 107.30 mm
